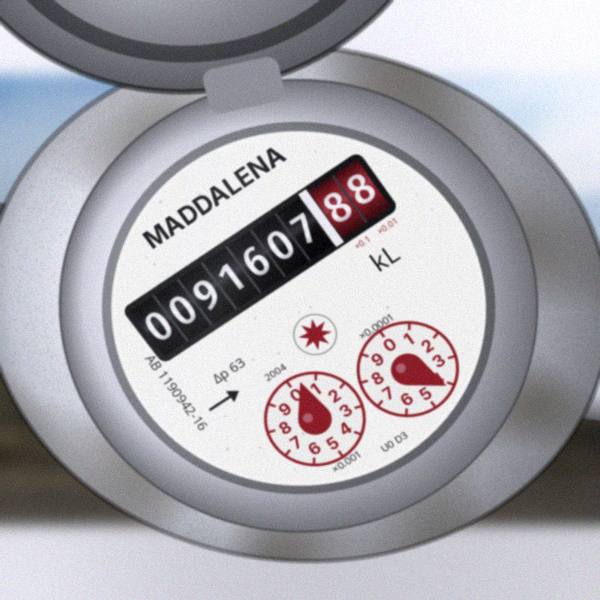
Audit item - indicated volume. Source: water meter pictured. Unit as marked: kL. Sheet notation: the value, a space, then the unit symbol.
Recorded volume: 91607.8804 kL
